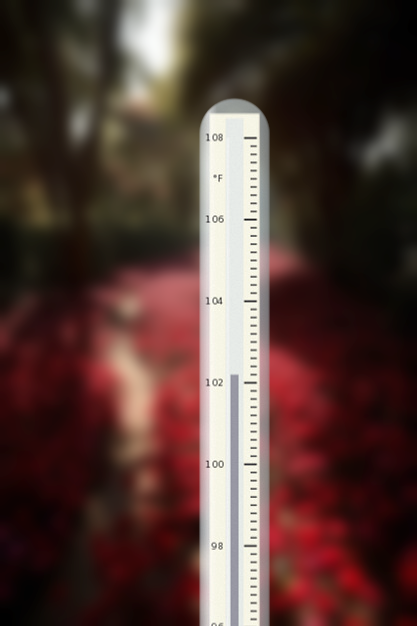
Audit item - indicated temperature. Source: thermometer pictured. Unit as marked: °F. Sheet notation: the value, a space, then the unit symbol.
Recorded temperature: 102.2 °F
